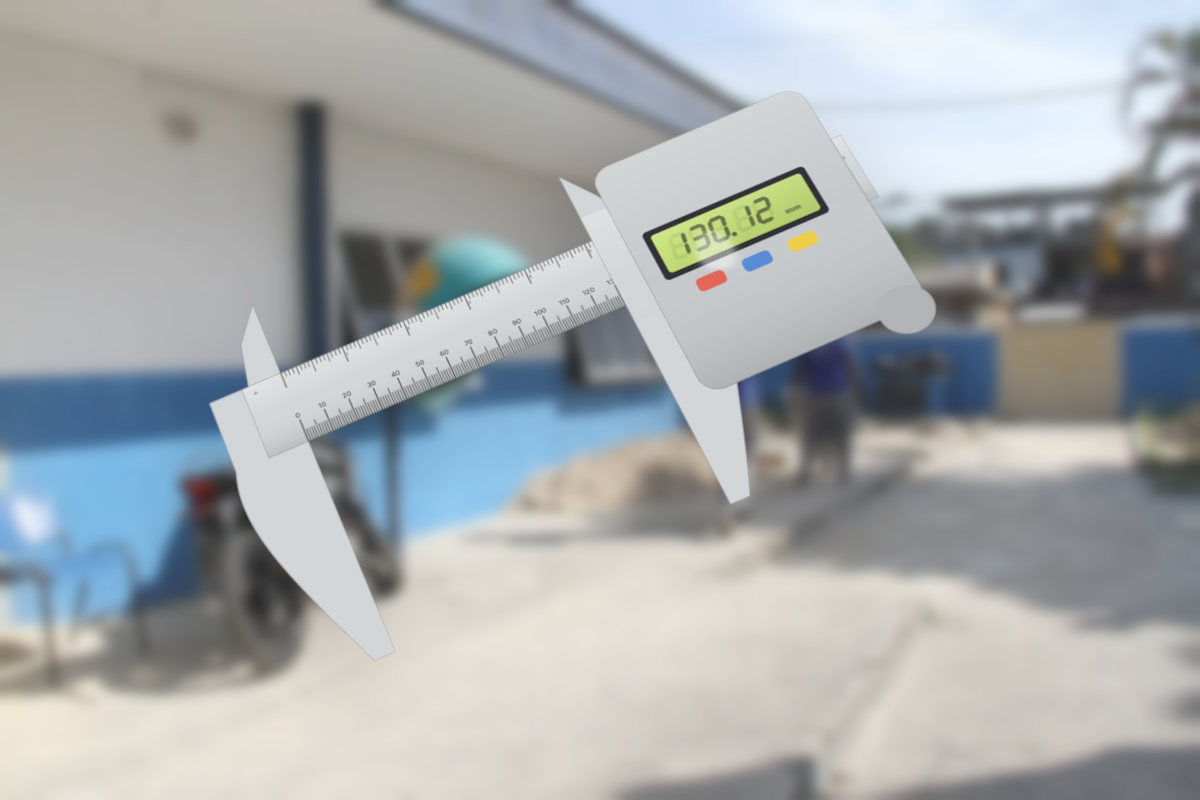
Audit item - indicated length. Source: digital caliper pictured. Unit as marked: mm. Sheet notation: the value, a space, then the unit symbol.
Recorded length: 130.12 mm
